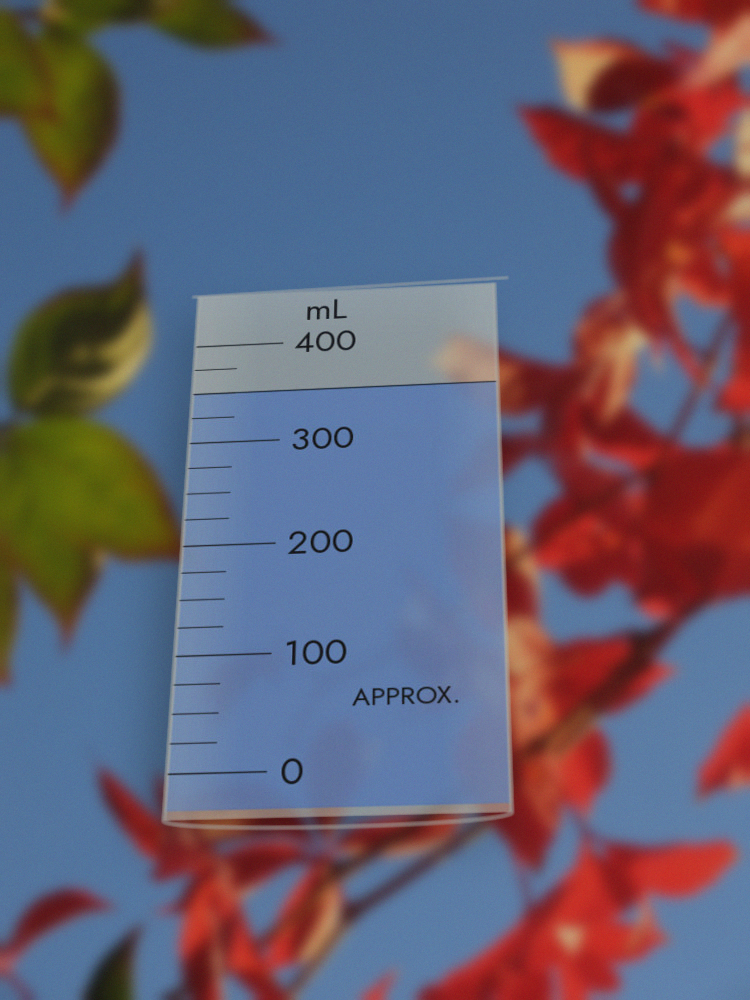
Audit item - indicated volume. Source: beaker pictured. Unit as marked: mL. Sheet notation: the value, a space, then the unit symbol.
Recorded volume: 350 mL
